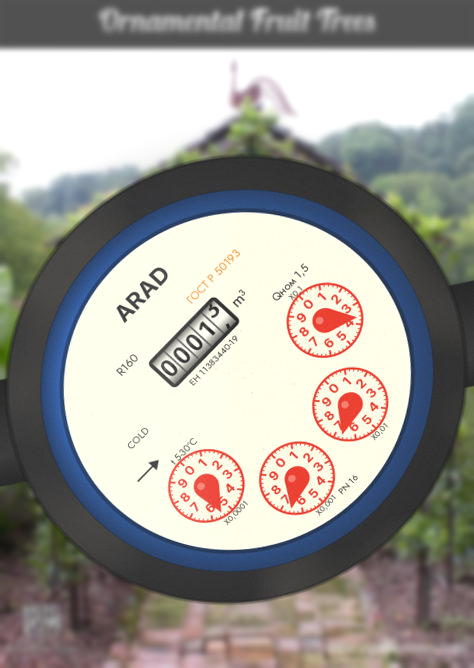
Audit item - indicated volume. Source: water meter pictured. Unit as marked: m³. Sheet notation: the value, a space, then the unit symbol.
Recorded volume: 13.3665 m³
